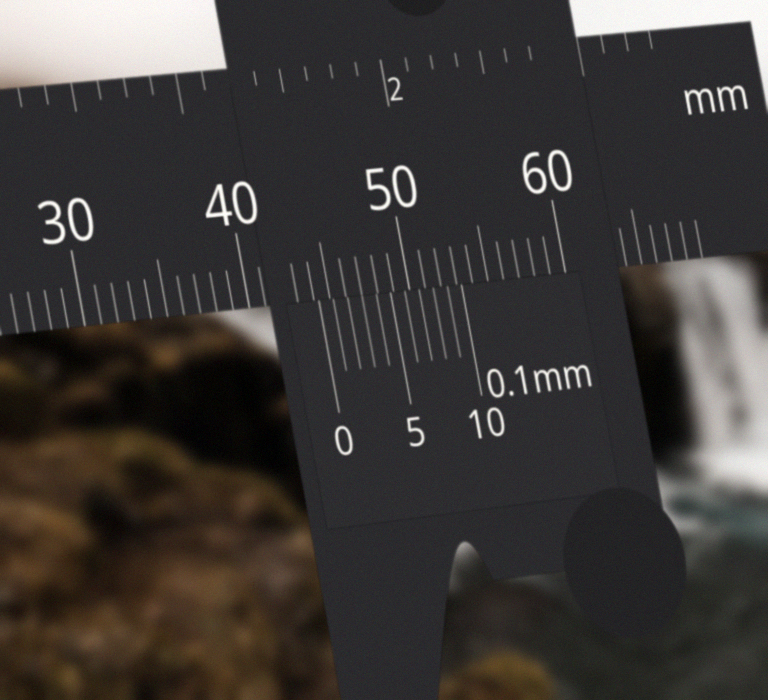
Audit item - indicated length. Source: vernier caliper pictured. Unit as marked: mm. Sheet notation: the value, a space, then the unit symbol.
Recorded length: 44.3 mm
